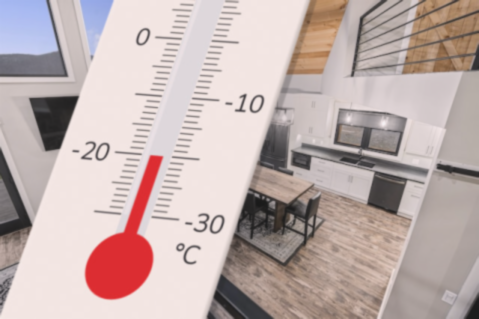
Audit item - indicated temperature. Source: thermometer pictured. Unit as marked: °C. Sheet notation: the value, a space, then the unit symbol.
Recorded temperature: -20 °C
